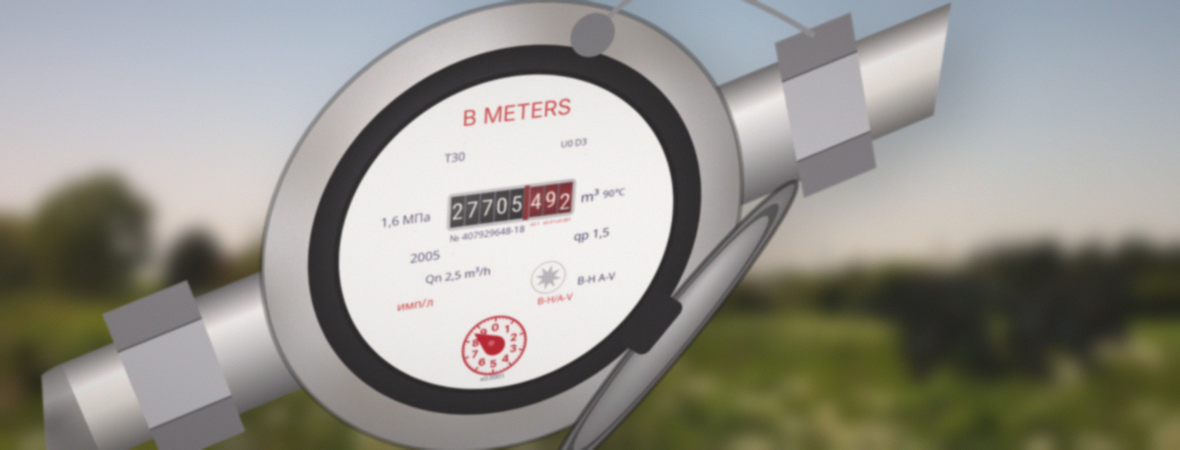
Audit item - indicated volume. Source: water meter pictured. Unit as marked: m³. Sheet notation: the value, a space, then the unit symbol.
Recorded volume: 27705.4918 m³
